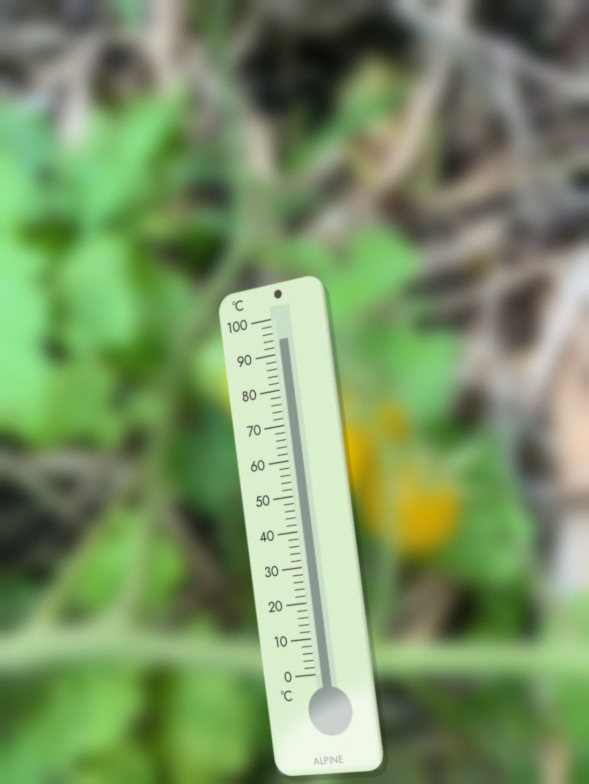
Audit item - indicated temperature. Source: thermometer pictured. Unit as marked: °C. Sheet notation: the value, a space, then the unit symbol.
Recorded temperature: 94 °C
